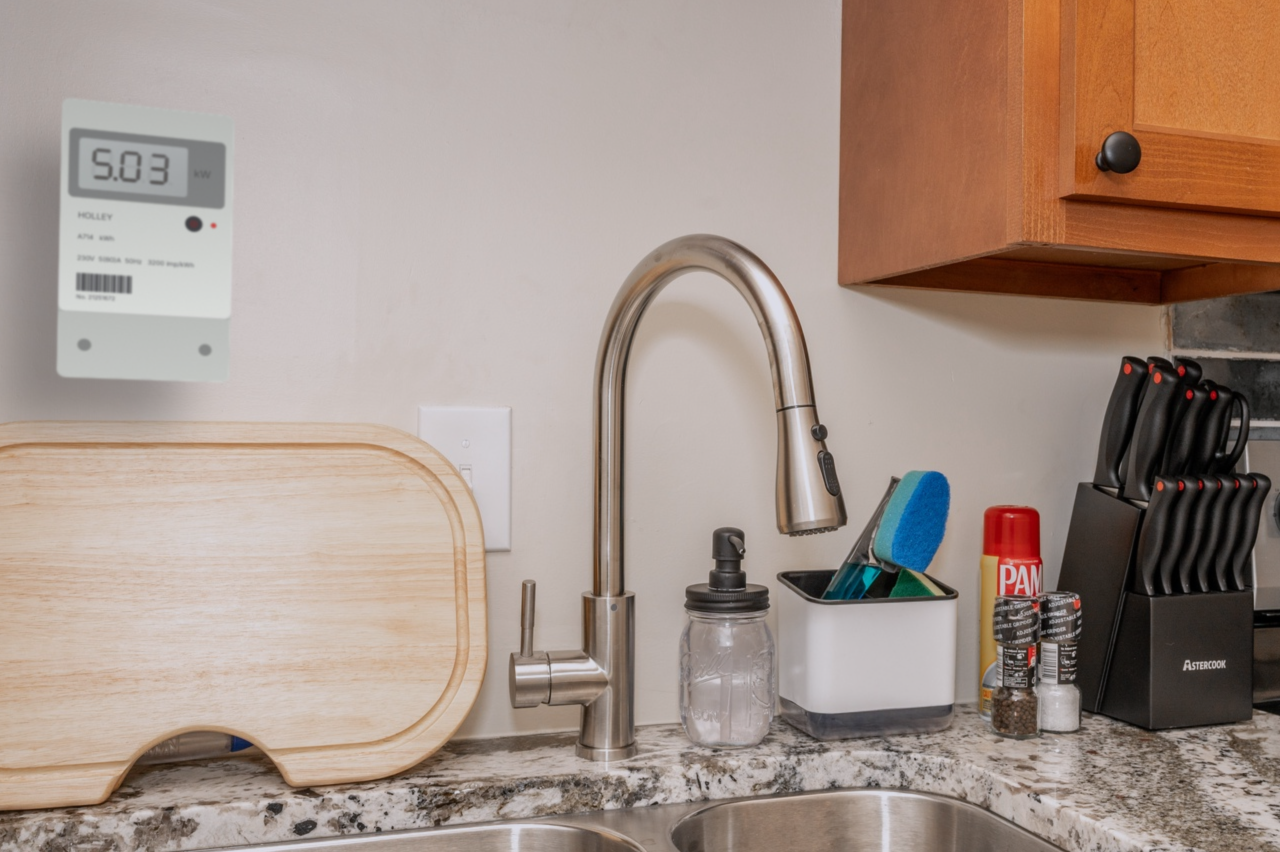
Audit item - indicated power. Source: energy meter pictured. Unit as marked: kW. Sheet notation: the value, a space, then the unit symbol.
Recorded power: 5.03 kW
